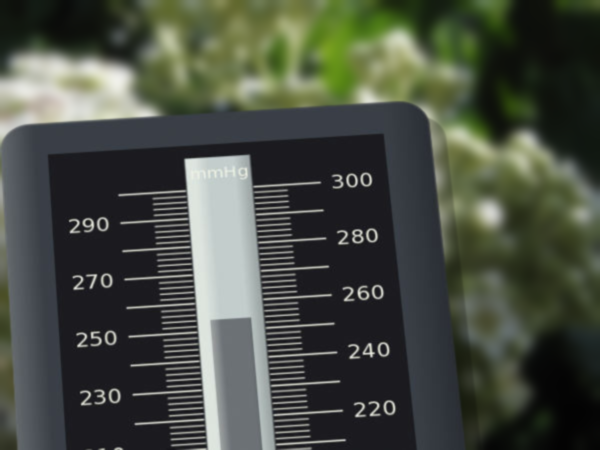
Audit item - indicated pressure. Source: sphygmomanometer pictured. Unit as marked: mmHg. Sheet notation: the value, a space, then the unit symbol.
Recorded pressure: 254 mmHg
